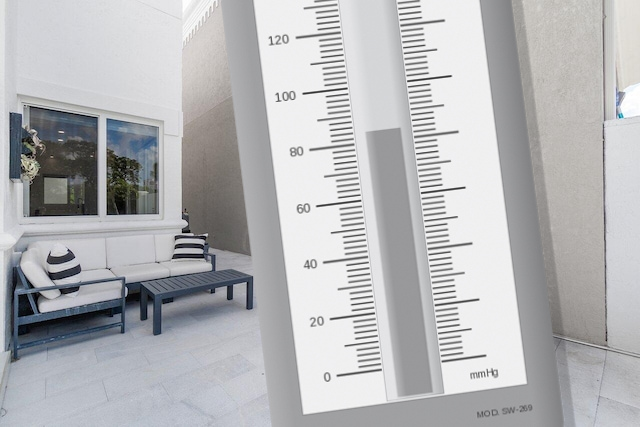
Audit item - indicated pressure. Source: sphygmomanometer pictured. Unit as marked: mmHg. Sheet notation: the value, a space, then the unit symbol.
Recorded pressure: 84 mmHg
